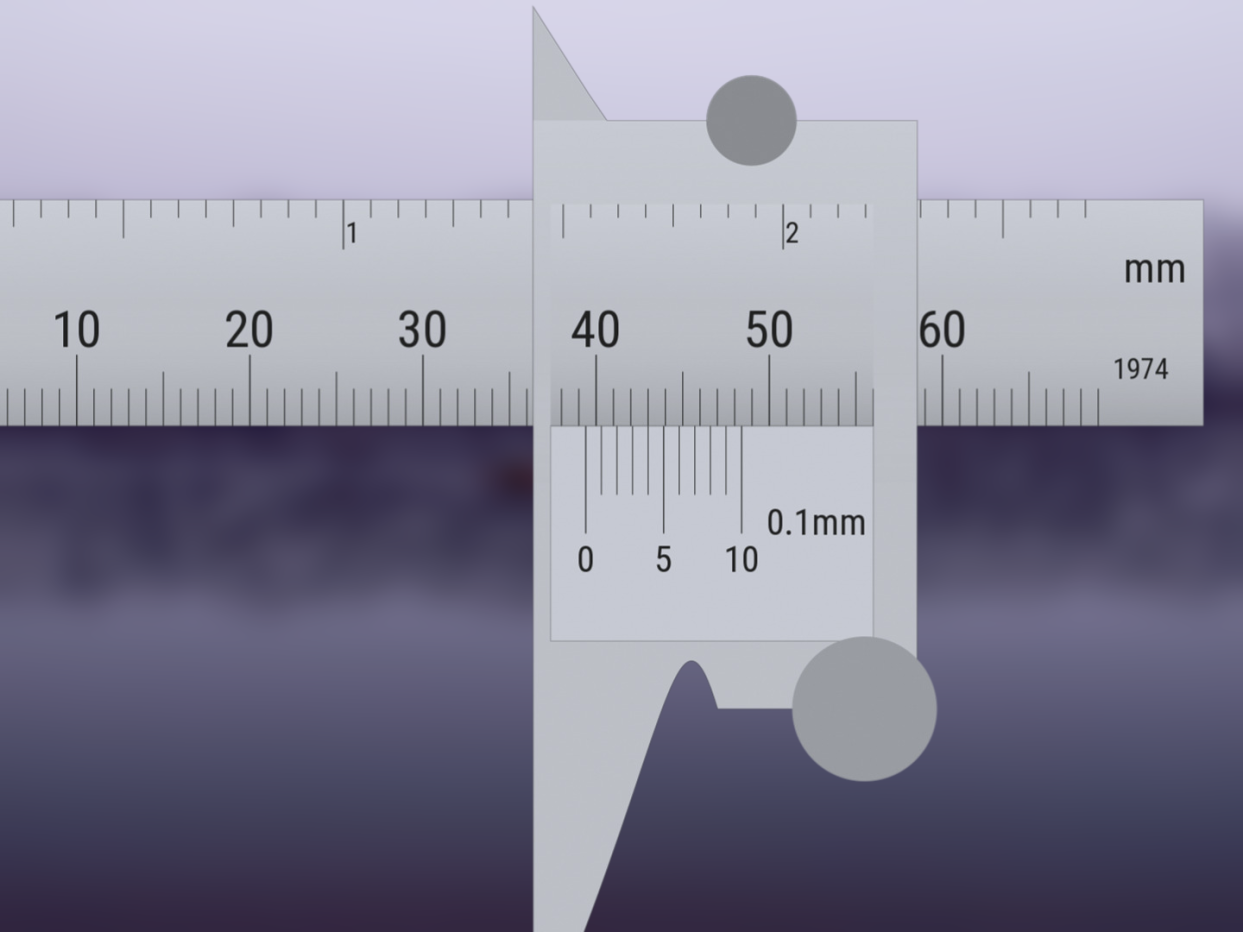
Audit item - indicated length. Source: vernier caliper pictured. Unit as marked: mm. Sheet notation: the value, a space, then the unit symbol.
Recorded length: 39.4 mm
